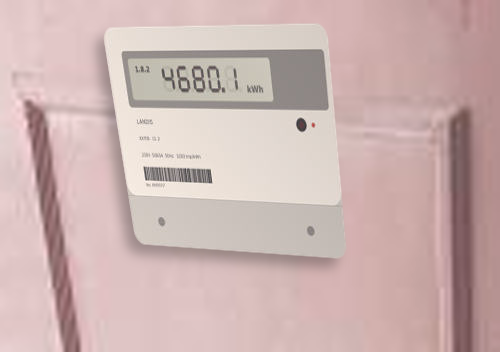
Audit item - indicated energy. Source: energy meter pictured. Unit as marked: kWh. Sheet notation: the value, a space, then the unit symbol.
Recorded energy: 4680.1 kWh
